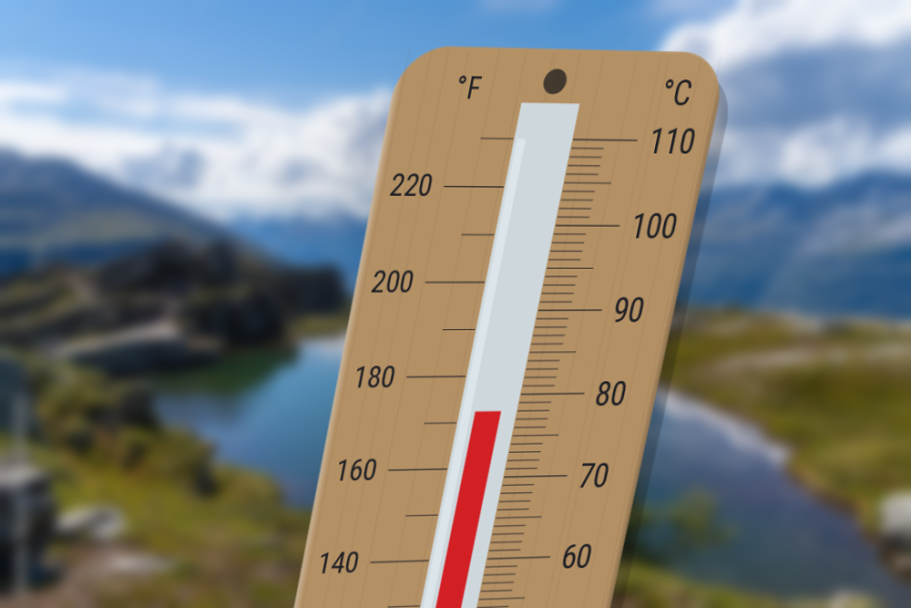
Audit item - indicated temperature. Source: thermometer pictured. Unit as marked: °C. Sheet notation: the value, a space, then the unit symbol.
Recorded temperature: 78 °C
